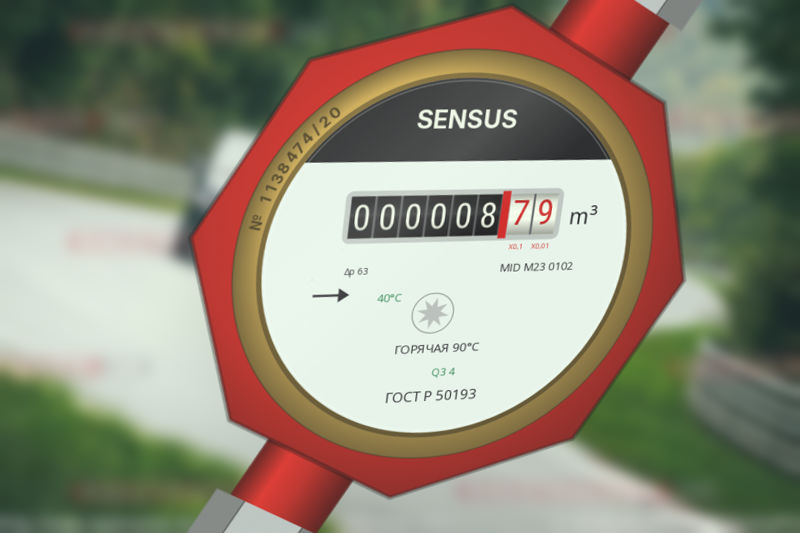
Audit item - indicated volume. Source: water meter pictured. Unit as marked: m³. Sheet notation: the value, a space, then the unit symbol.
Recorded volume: 8.79 m³
